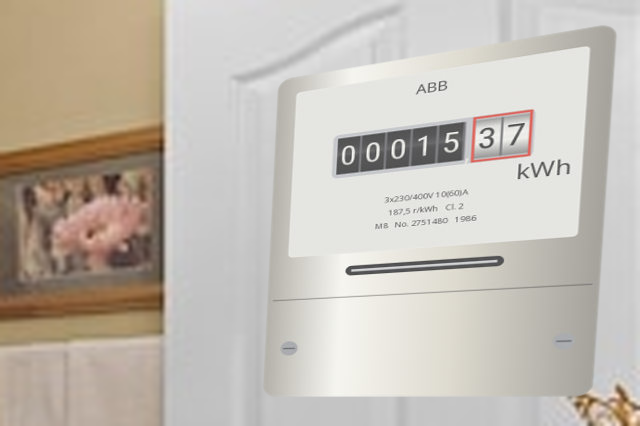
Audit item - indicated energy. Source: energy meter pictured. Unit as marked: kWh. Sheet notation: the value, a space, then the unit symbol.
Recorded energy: 15.37 kWh
